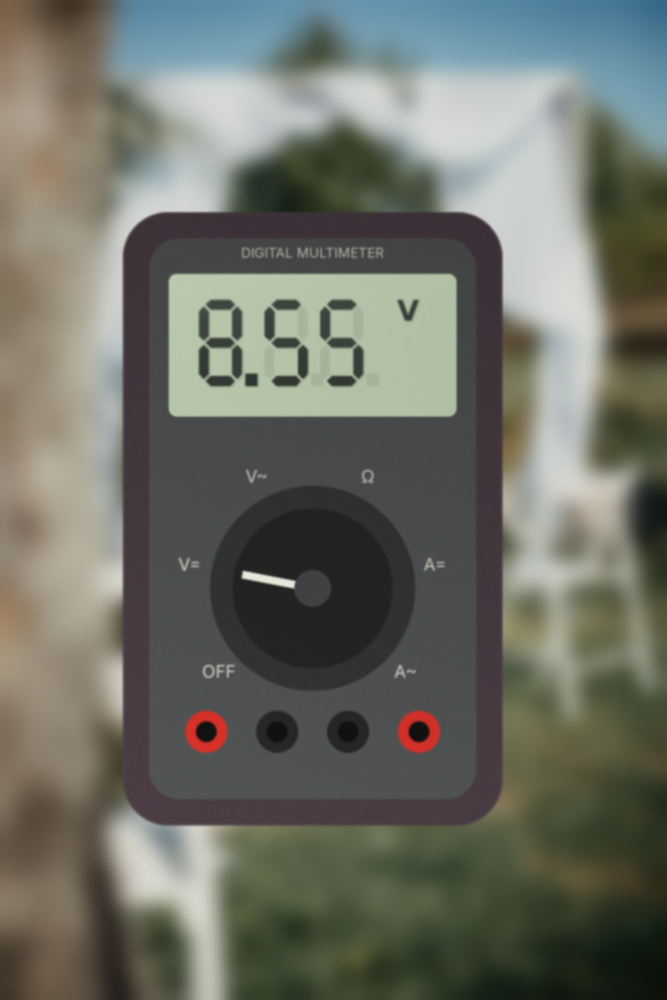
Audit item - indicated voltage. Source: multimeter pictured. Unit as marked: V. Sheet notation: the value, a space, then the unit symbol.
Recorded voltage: 8.55 V
